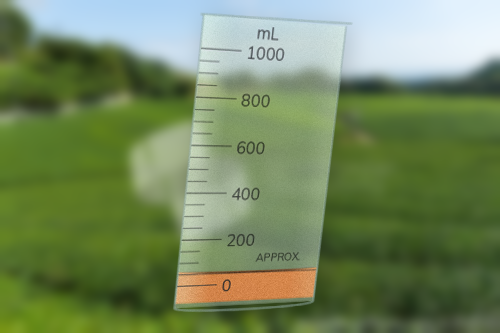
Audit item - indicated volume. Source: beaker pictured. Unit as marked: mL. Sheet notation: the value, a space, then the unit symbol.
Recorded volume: 50 mL
